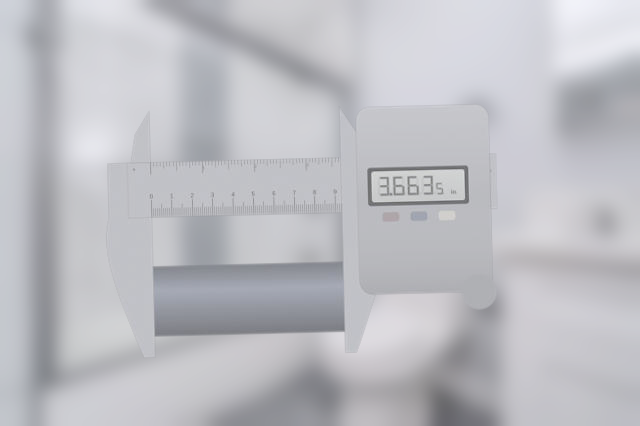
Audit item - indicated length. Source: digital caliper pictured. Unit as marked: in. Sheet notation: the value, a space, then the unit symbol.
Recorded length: 3.6635 in
